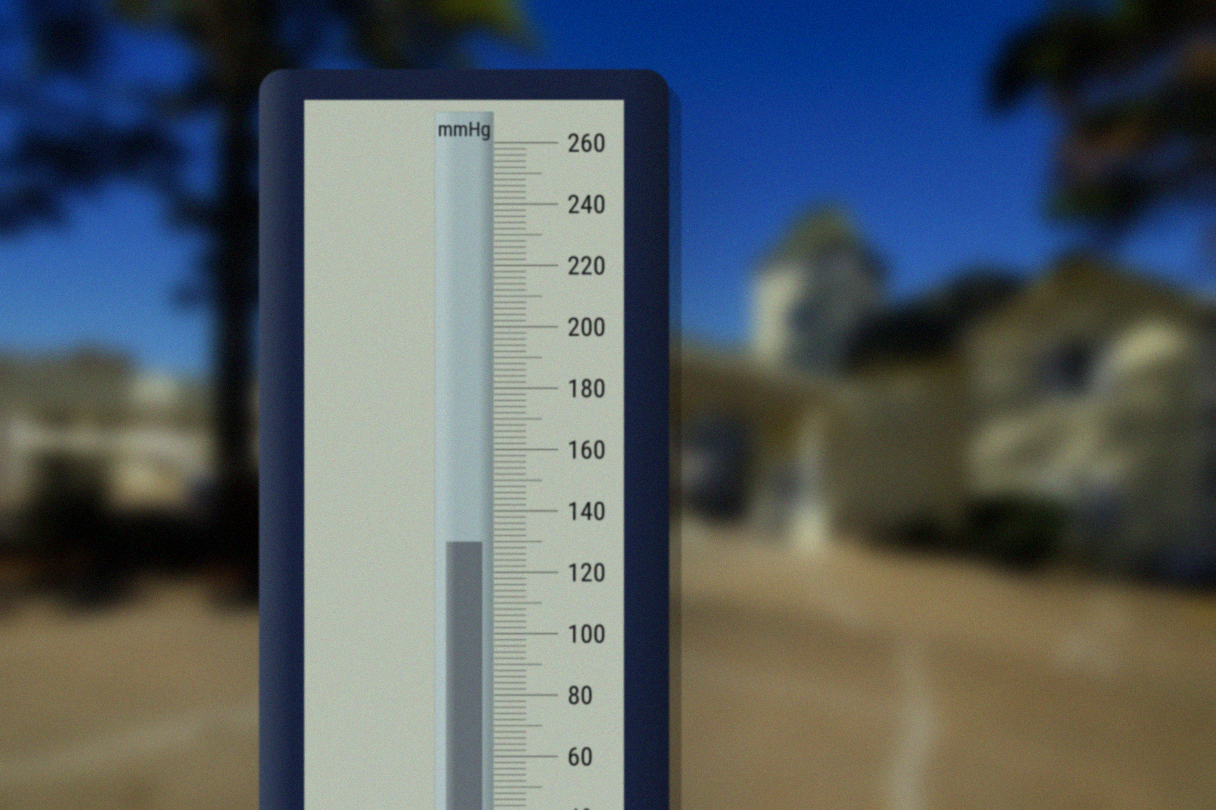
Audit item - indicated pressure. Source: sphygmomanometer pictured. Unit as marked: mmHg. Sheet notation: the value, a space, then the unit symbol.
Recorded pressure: 130 mmHg
